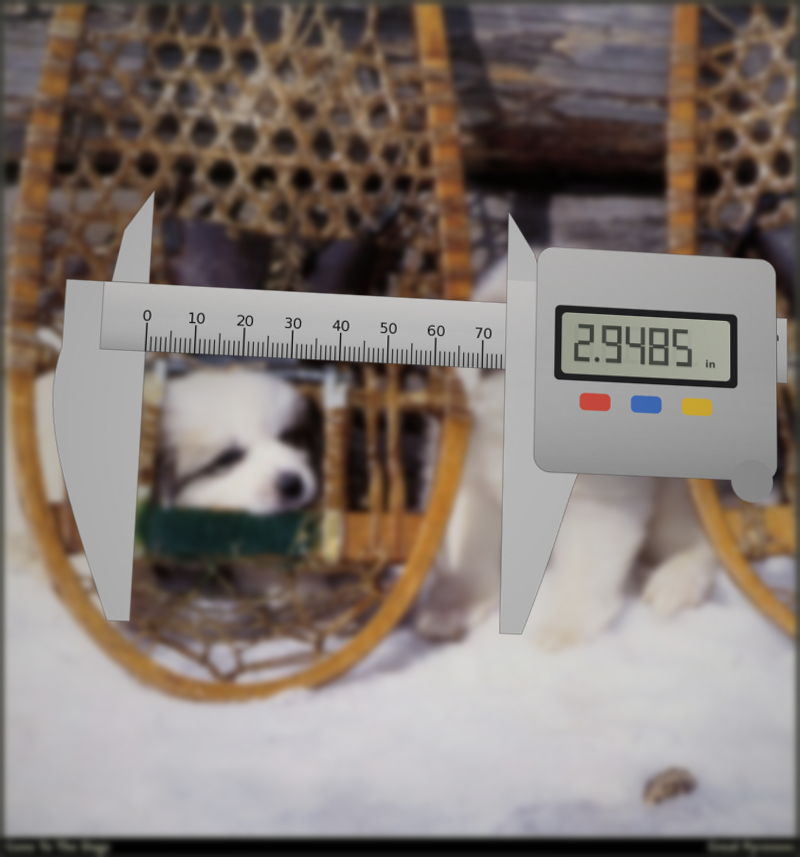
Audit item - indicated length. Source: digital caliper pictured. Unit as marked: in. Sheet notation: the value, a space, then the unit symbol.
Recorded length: 2.9485 in
